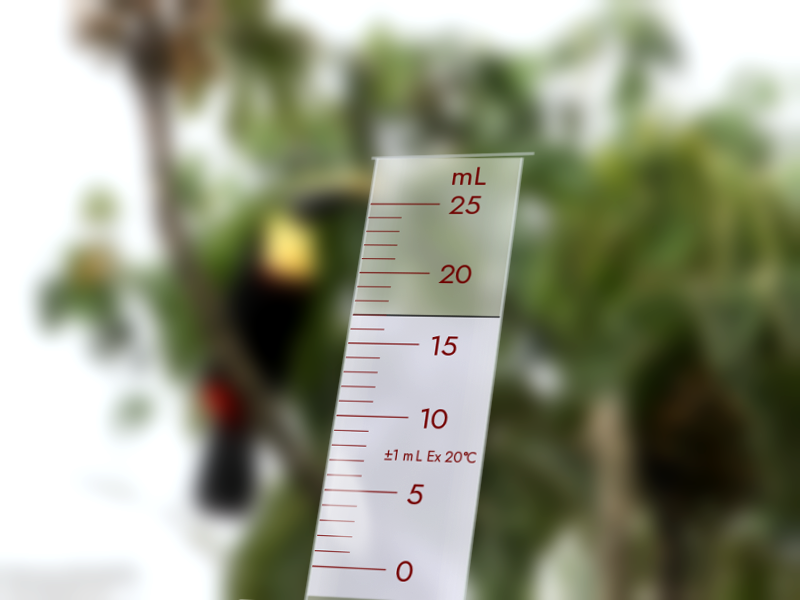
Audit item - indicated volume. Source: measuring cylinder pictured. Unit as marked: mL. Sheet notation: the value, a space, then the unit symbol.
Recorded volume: 17 mL
